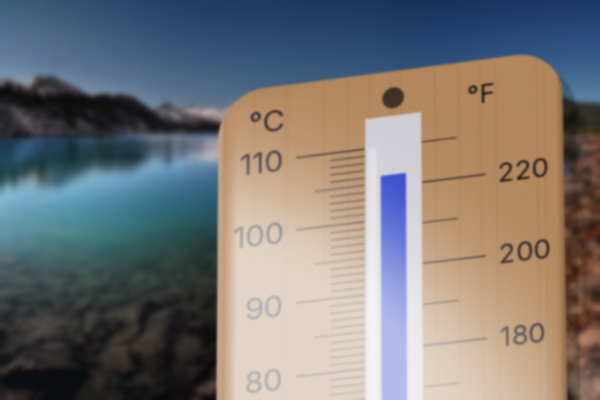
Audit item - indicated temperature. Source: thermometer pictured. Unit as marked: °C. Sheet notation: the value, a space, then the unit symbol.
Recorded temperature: 106 °C
